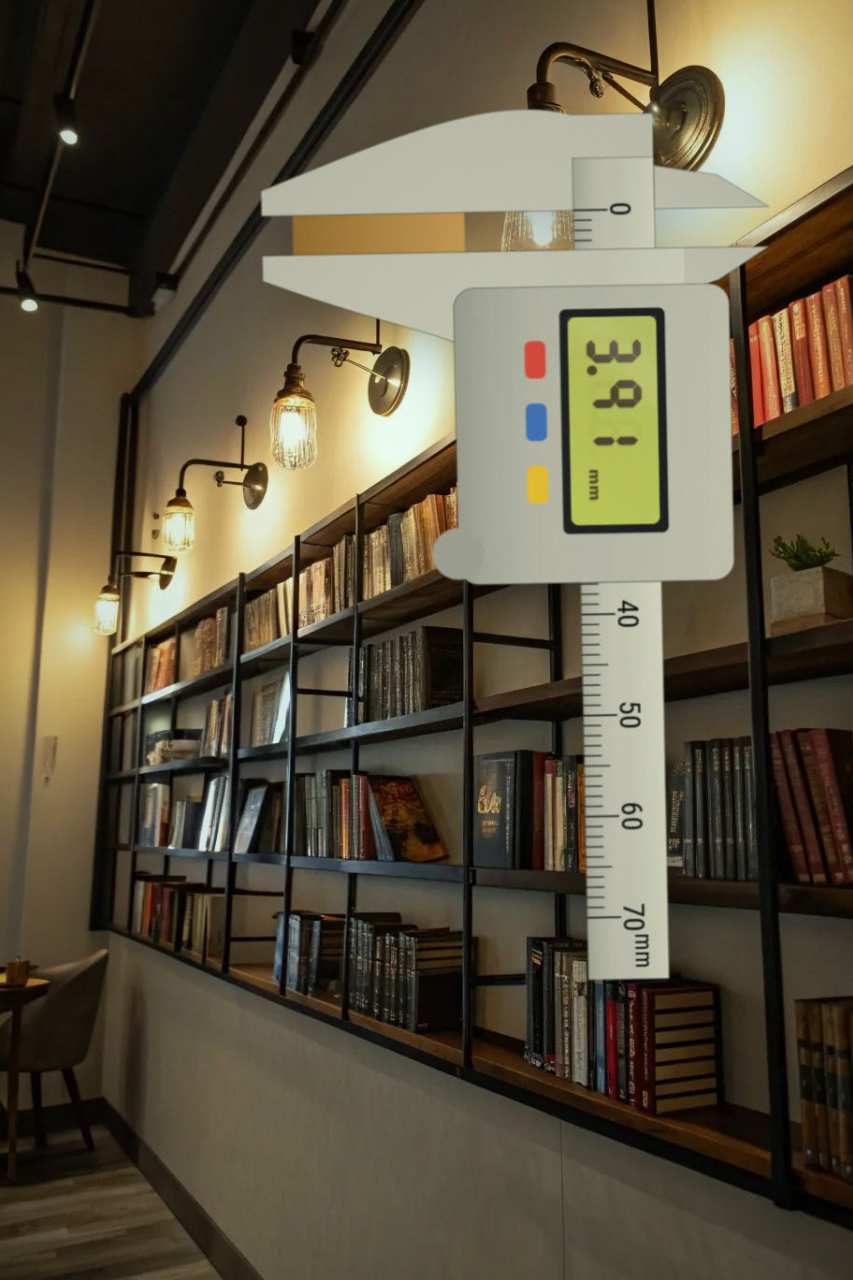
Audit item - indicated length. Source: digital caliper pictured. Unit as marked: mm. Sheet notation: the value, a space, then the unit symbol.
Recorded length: 3.91 mm
